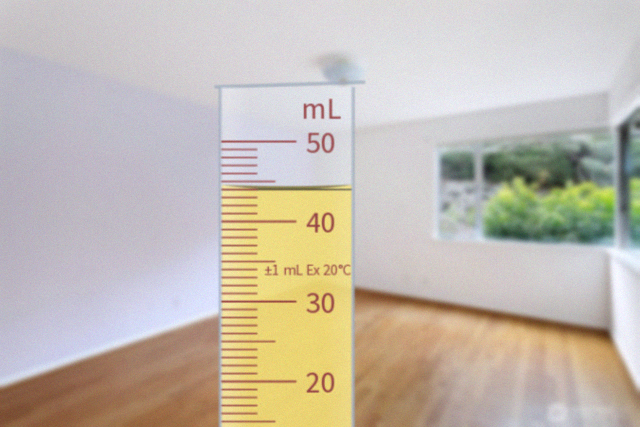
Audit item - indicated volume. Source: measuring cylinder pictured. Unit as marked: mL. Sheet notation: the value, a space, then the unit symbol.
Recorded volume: 44 mL
